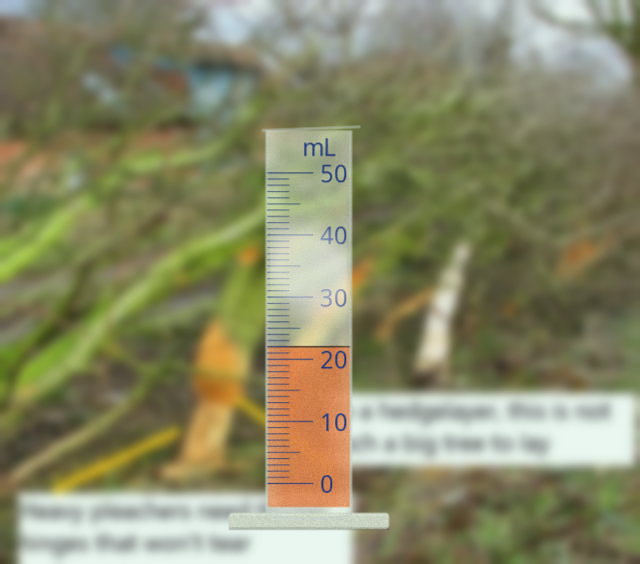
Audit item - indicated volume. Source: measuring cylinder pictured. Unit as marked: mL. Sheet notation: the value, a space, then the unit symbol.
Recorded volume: 22 mL
